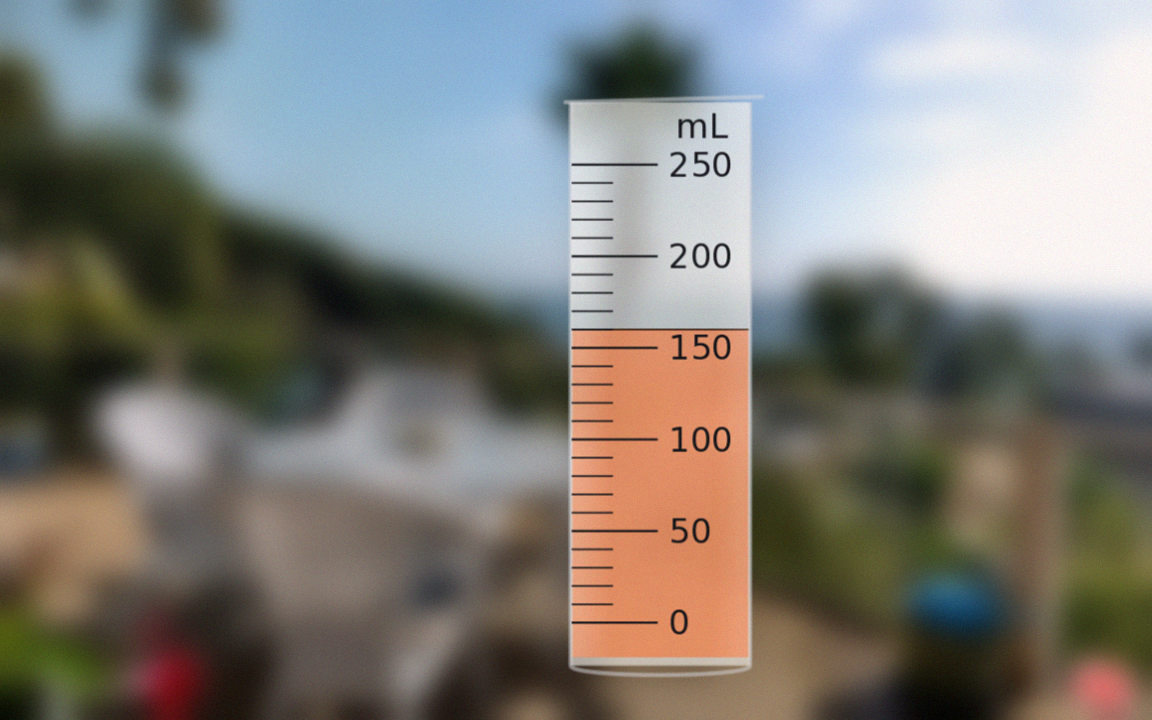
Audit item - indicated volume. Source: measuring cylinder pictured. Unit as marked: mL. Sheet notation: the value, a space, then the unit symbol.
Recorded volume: 160 mL
